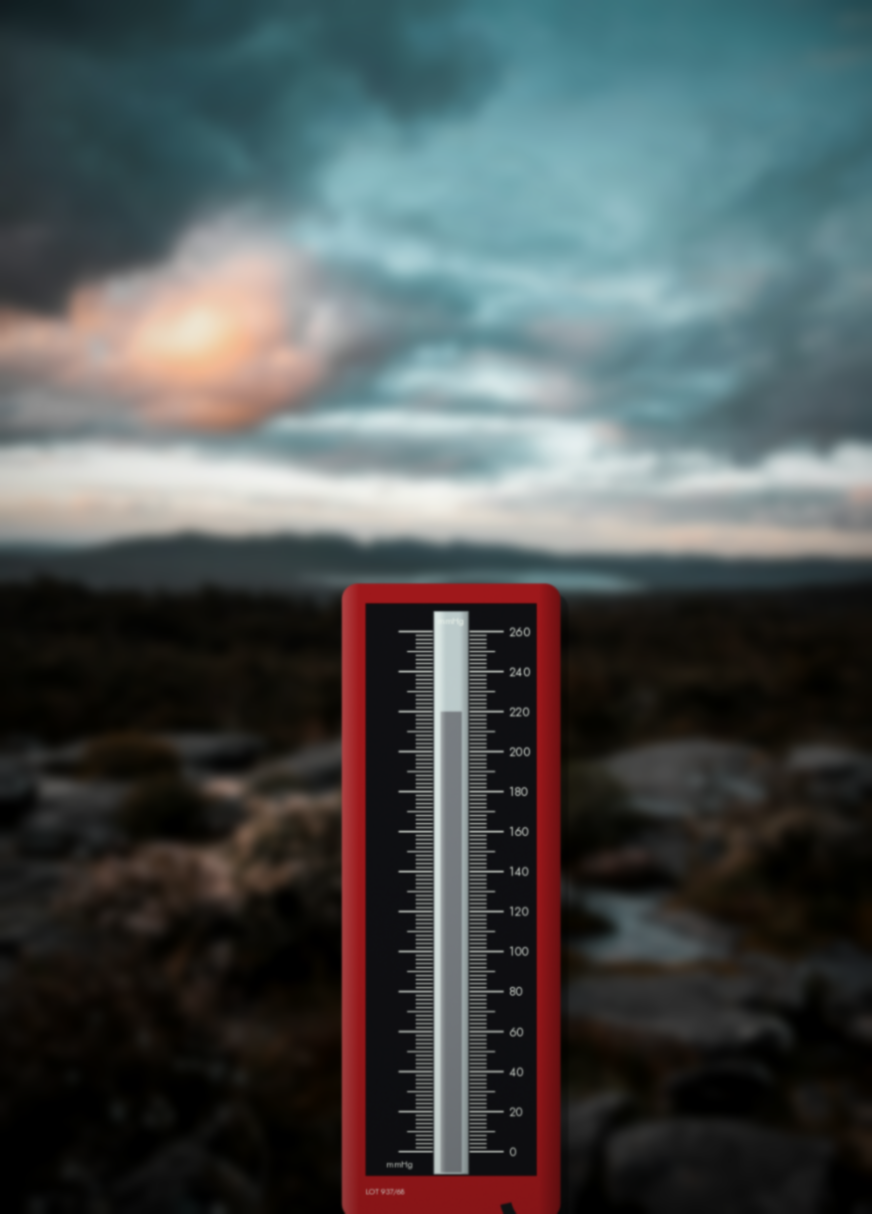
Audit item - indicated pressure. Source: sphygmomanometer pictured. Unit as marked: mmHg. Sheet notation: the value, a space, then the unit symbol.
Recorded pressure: 220 mmHg
